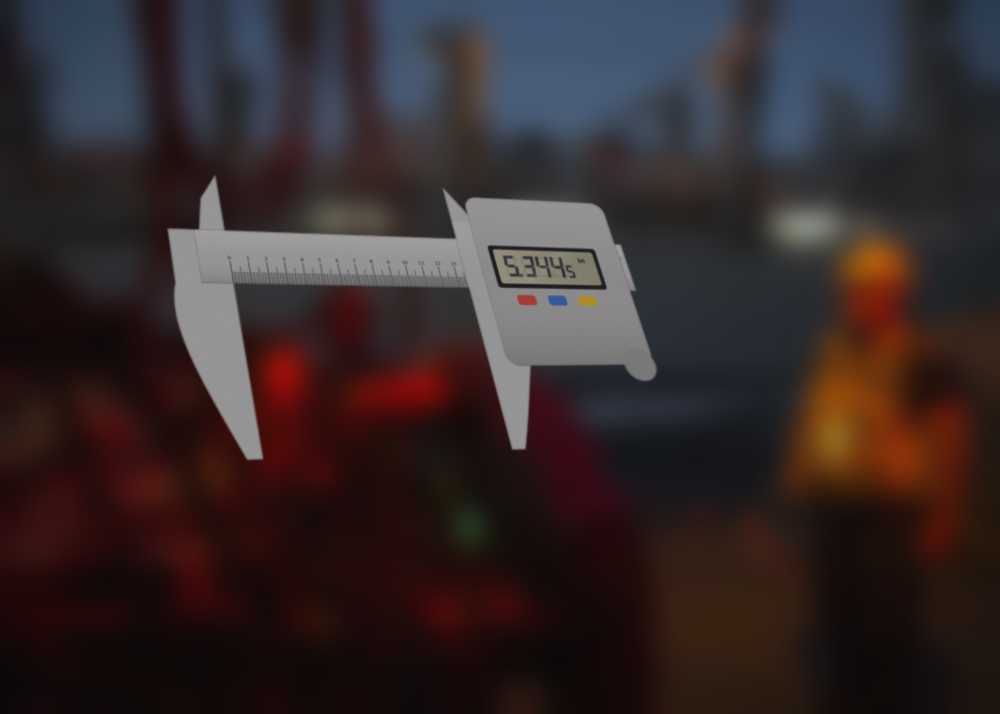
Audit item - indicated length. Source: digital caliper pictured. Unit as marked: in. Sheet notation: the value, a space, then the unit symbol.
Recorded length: 5.3445 in
